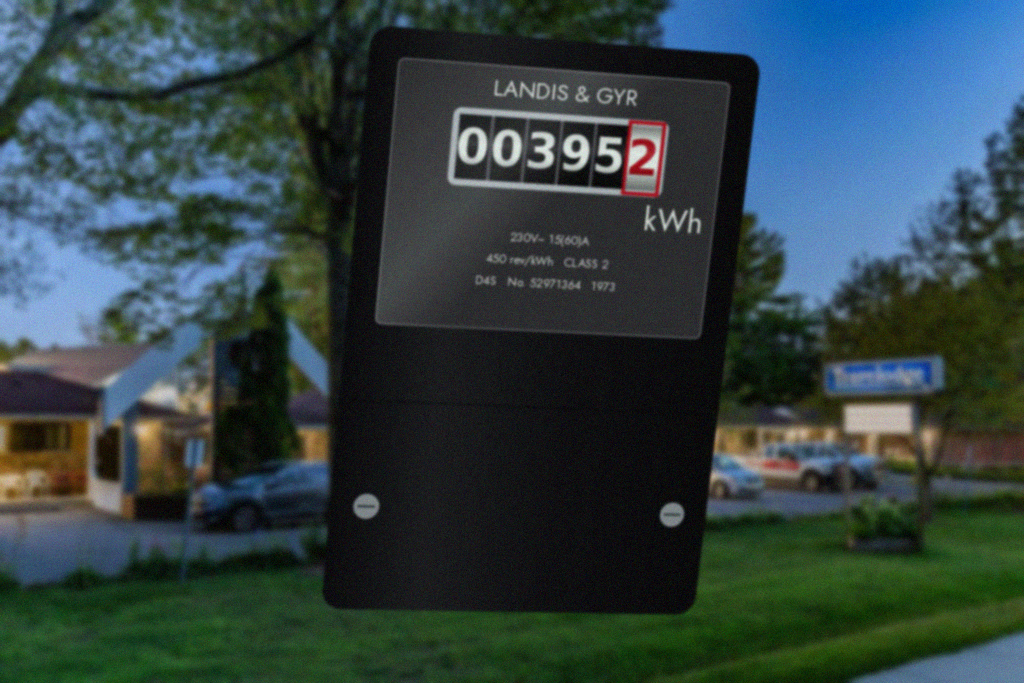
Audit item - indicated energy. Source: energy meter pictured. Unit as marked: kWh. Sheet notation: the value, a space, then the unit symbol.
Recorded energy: 395.2 kWh
